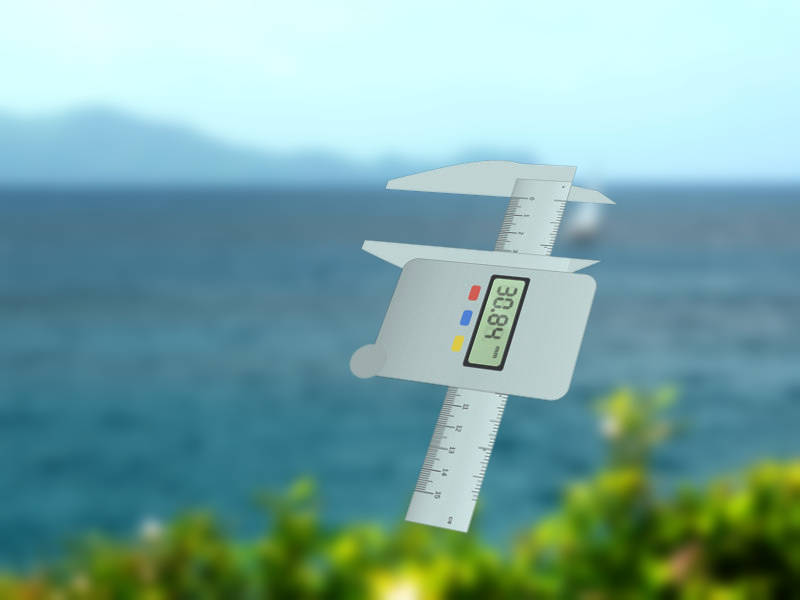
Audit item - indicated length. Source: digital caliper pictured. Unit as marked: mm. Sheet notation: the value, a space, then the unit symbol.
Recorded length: 30.84 mm
